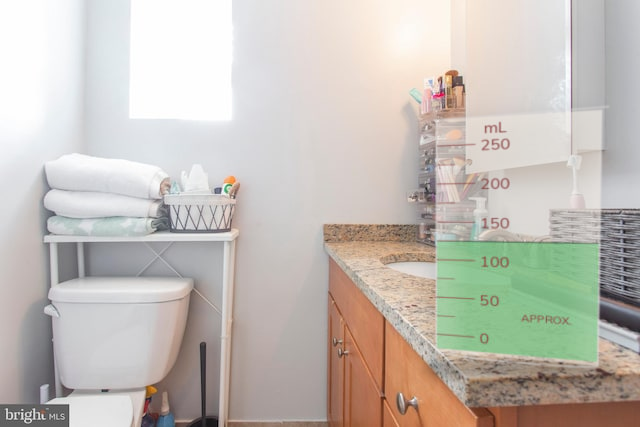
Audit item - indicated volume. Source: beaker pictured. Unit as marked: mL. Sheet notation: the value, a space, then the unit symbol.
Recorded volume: 125 mL
